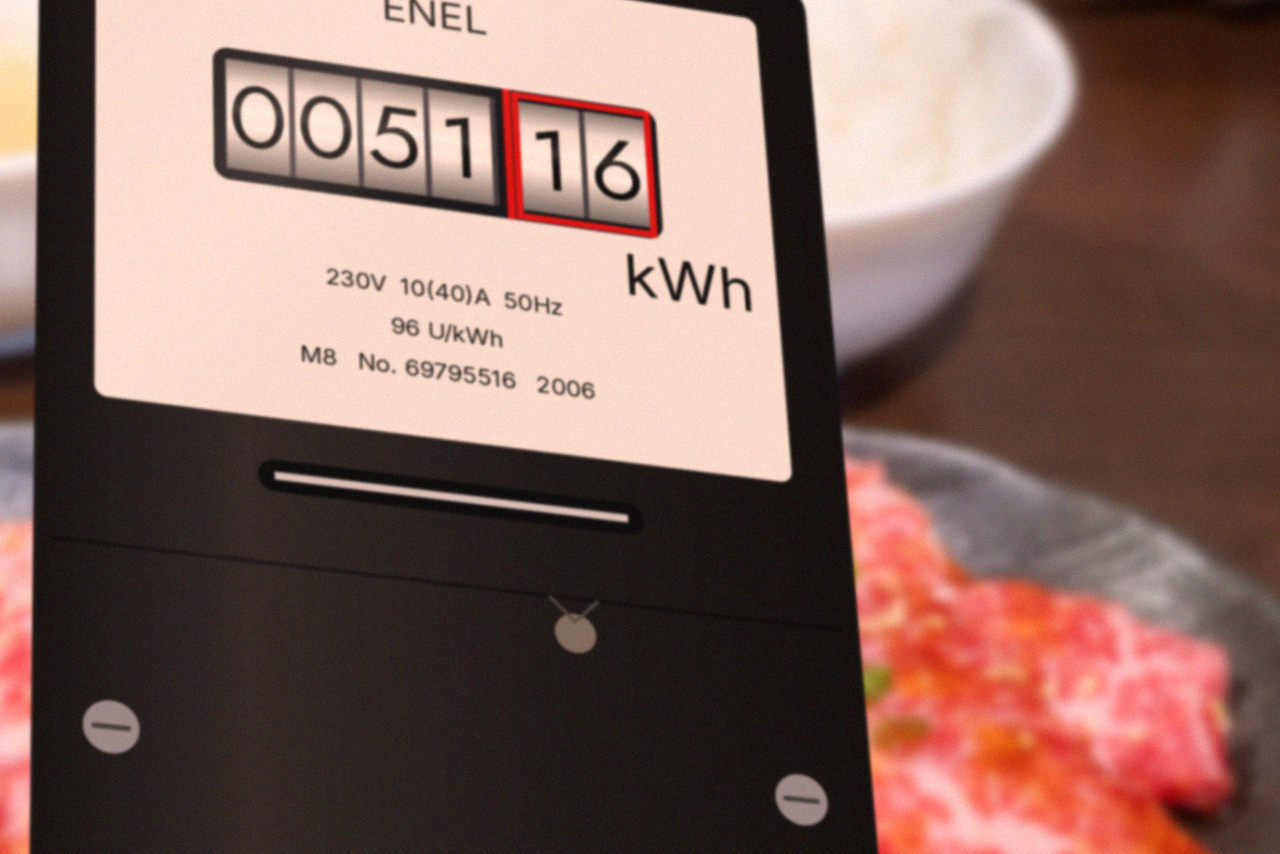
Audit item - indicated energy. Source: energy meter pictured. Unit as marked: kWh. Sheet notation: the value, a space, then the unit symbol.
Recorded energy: 51.16 kWh
